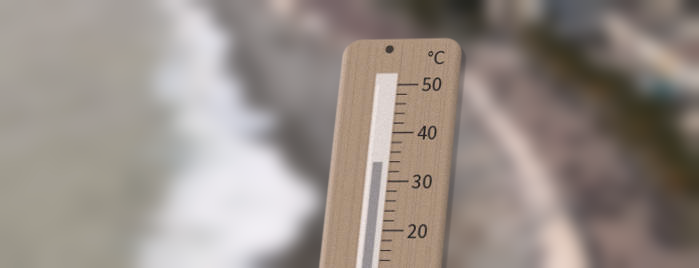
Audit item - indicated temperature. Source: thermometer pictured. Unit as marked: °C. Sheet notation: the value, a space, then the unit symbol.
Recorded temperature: 34 °C
